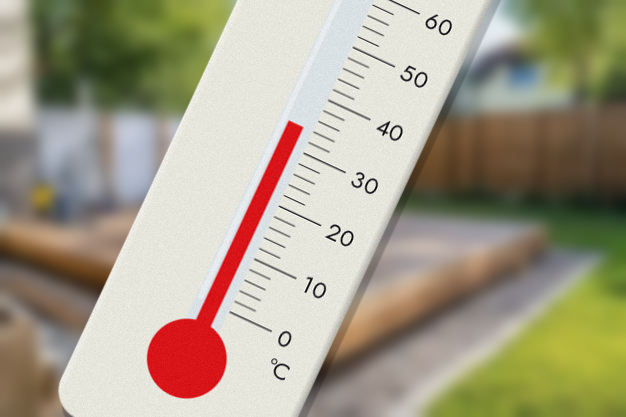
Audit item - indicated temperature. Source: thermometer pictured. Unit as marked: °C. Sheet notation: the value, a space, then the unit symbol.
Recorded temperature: 34 °C
